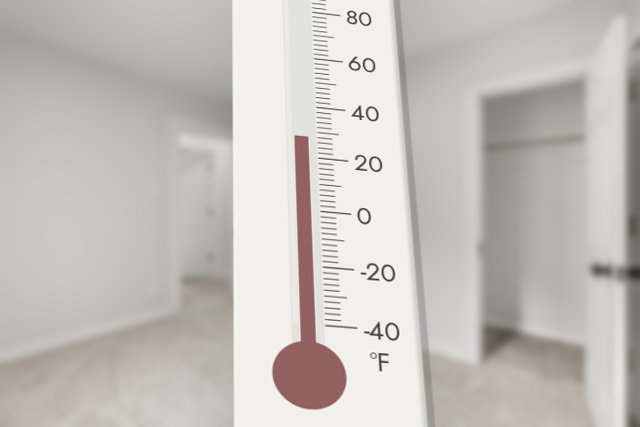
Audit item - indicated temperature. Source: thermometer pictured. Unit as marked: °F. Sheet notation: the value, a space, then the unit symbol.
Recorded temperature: 28 °F
